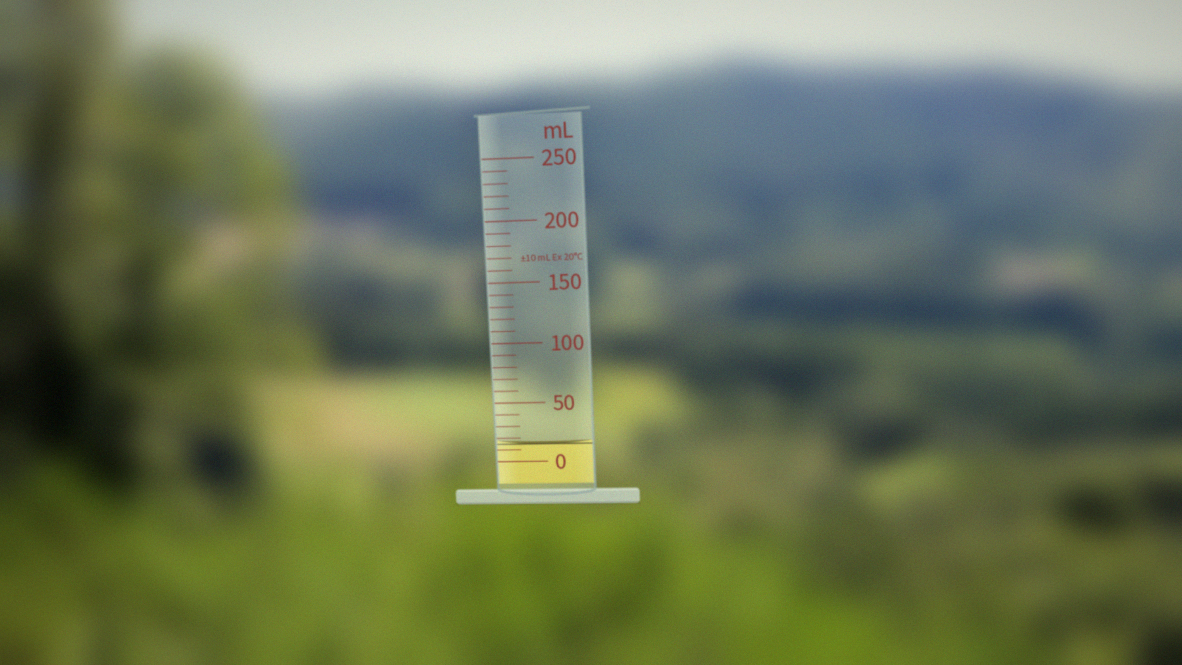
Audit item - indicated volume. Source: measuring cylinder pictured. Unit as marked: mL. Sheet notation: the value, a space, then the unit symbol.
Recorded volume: 15 mL
